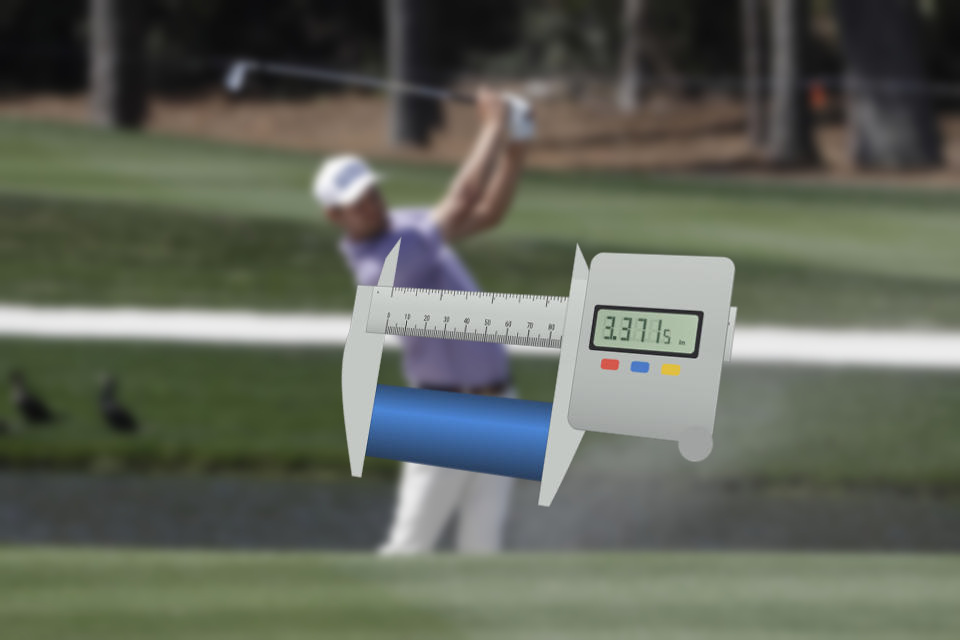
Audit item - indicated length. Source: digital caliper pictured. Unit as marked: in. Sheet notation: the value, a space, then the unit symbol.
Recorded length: 3.3715 in
